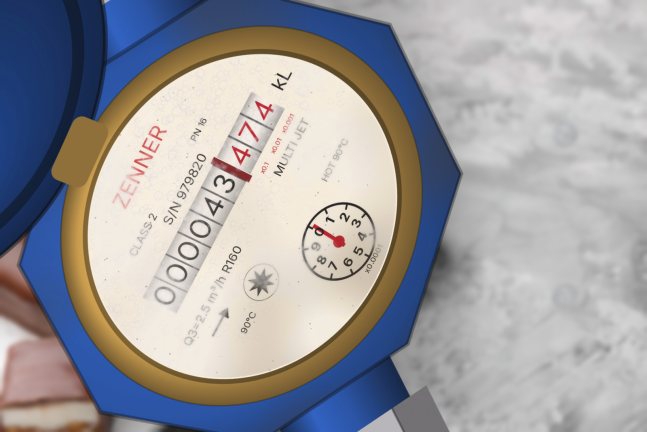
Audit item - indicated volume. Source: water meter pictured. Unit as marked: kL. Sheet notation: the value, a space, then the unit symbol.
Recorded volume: 43.4740 kL
